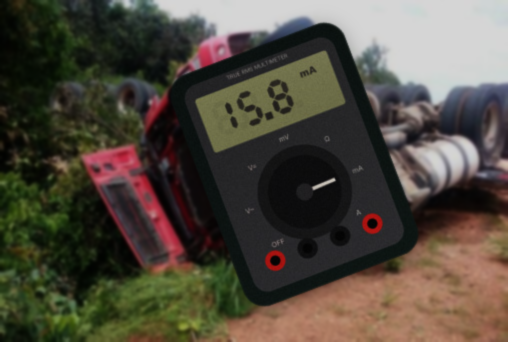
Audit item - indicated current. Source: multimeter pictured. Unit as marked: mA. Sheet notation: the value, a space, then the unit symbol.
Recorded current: 15.8 mA
